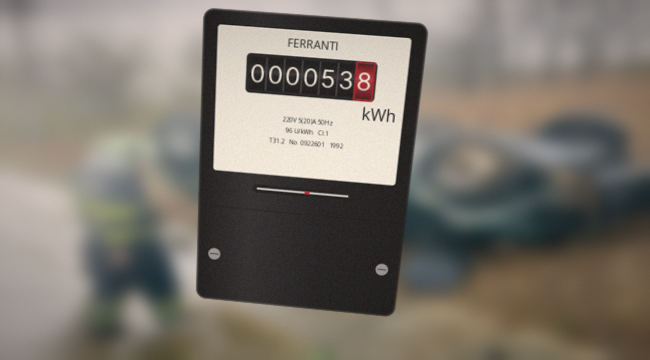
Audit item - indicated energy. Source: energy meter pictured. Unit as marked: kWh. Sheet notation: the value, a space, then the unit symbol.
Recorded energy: 53.8 kWh
